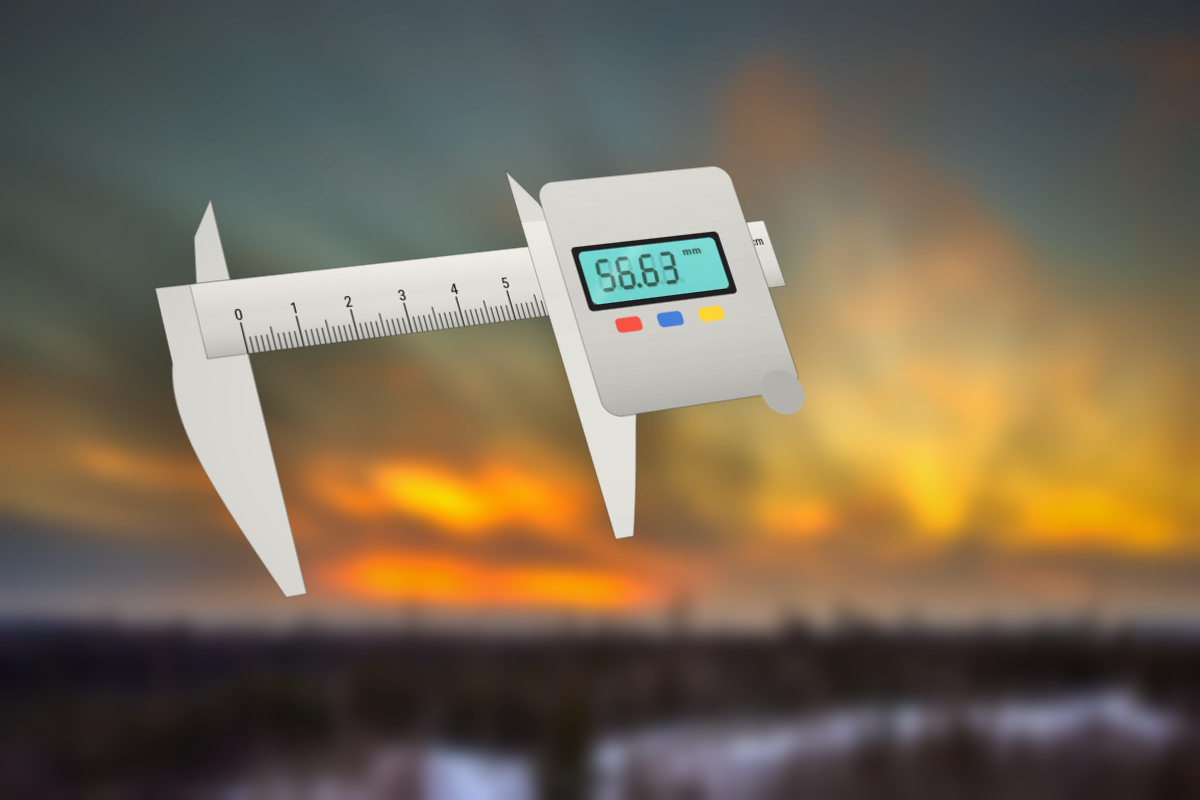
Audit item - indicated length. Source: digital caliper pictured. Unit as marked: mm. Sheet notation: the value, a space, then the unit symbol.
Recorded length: 56.63 mm
